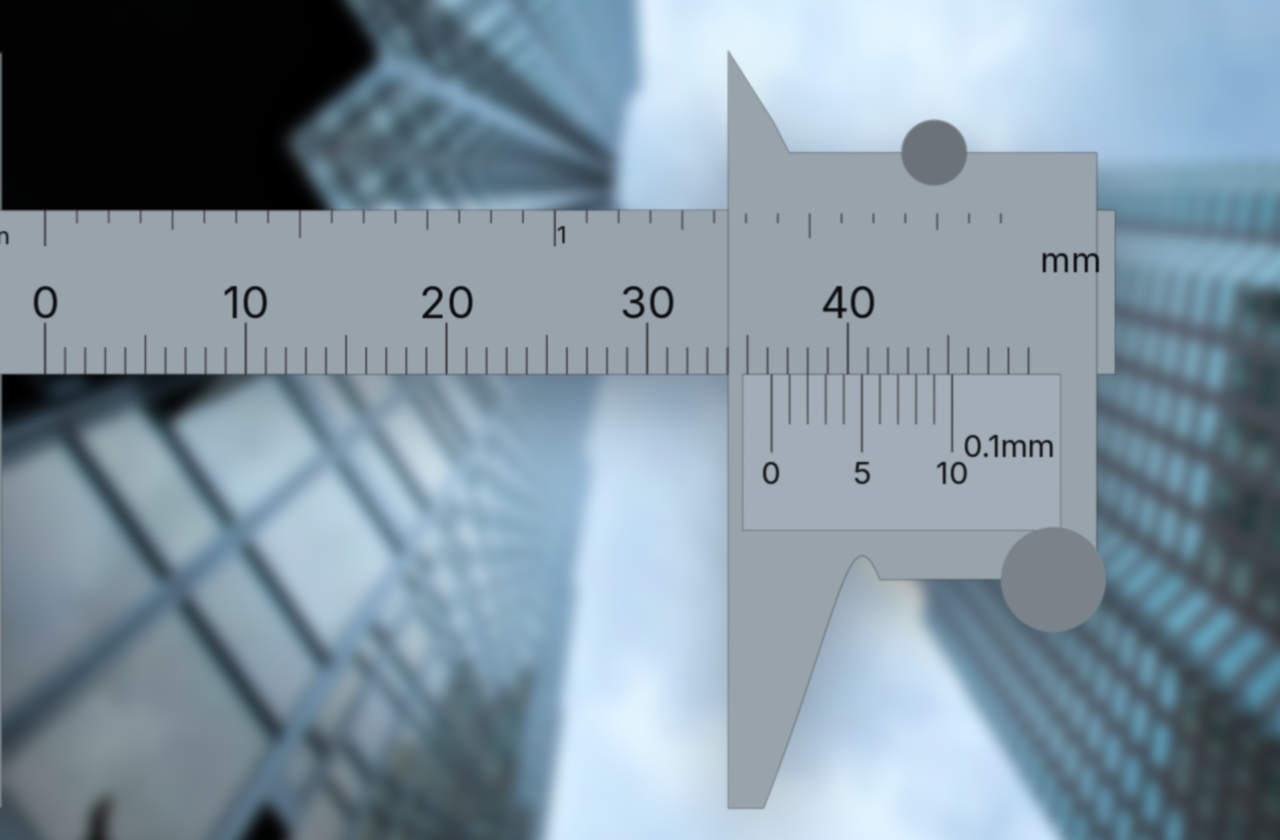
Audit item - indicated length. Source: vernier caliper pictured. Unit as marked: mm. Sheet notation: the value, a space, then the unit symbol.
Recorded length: 36.2 mm
